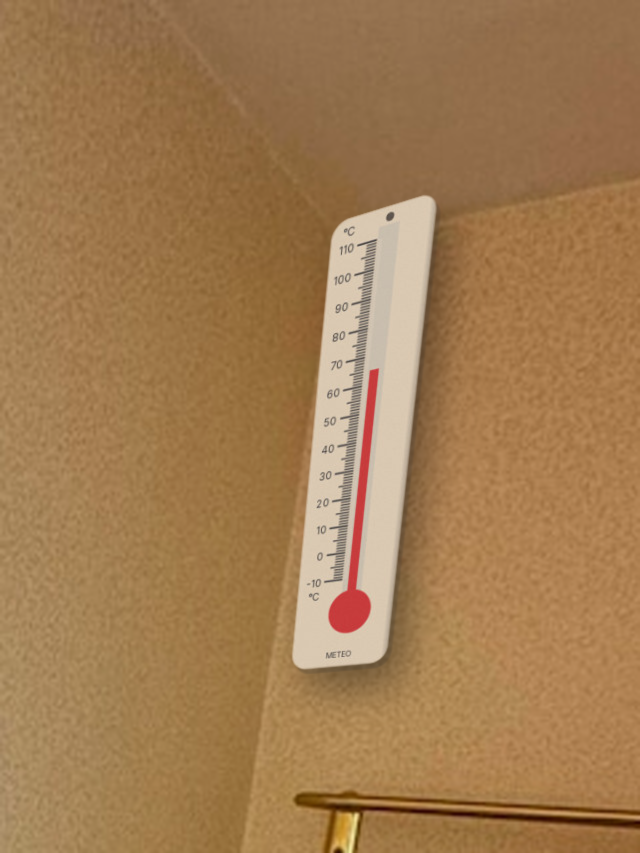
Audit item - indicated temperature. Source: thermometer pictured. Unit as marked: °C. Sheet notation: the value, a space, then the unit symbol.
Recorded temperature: 65 °C
